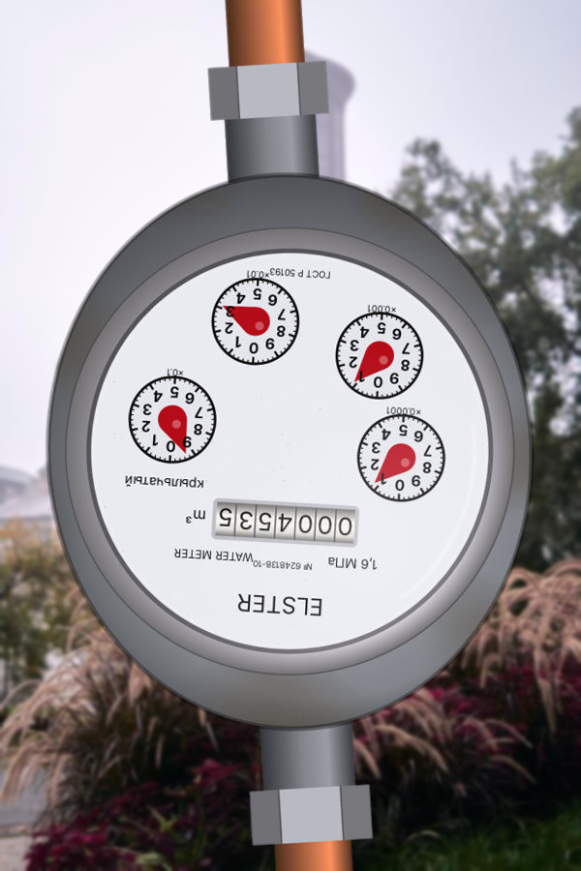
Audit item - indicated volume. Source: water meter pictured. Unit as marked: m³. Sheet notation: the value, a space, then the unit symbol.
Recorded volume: 4534.9311 m³
